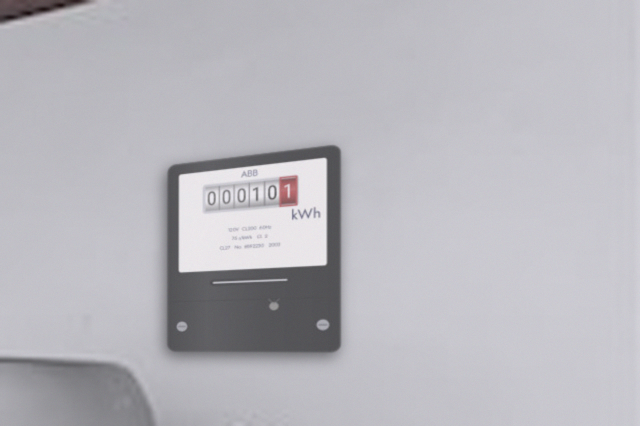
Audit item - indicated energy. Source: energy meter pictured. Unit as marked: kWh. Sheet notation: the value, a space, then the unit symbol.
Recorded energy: 10.1 kWh
